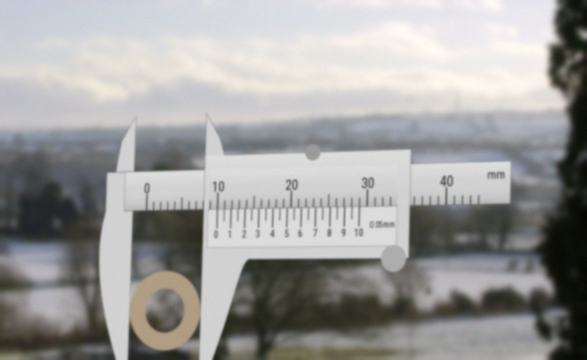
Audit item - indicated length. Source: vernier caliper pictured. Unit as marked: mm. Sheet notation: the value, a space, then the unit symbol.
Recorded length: 10.0 mm
